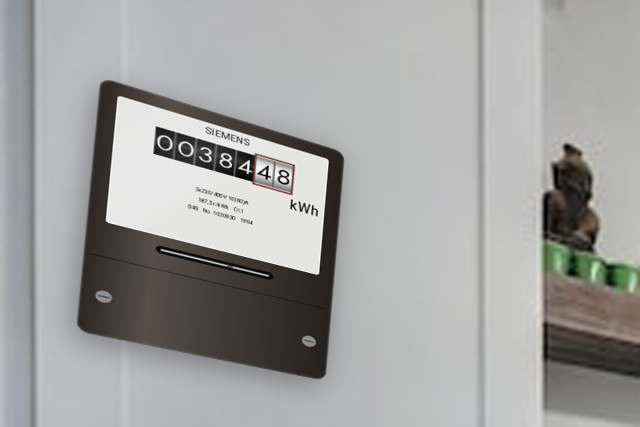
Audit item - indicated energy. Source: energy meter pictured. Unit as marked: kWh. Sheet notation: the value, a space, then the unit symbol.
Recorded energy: 384.48 kWh
